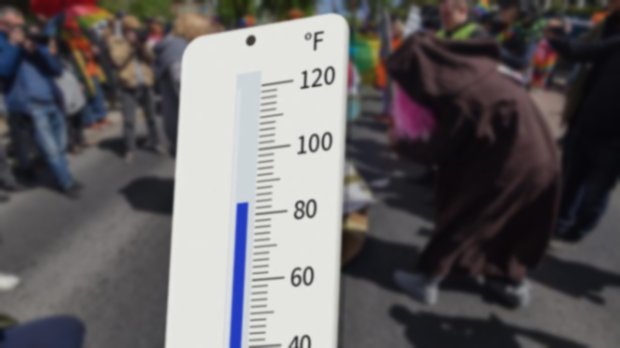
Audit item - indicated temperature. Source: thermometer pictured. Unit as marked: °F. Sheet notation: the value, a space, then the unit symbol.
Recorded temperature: 84 °F
